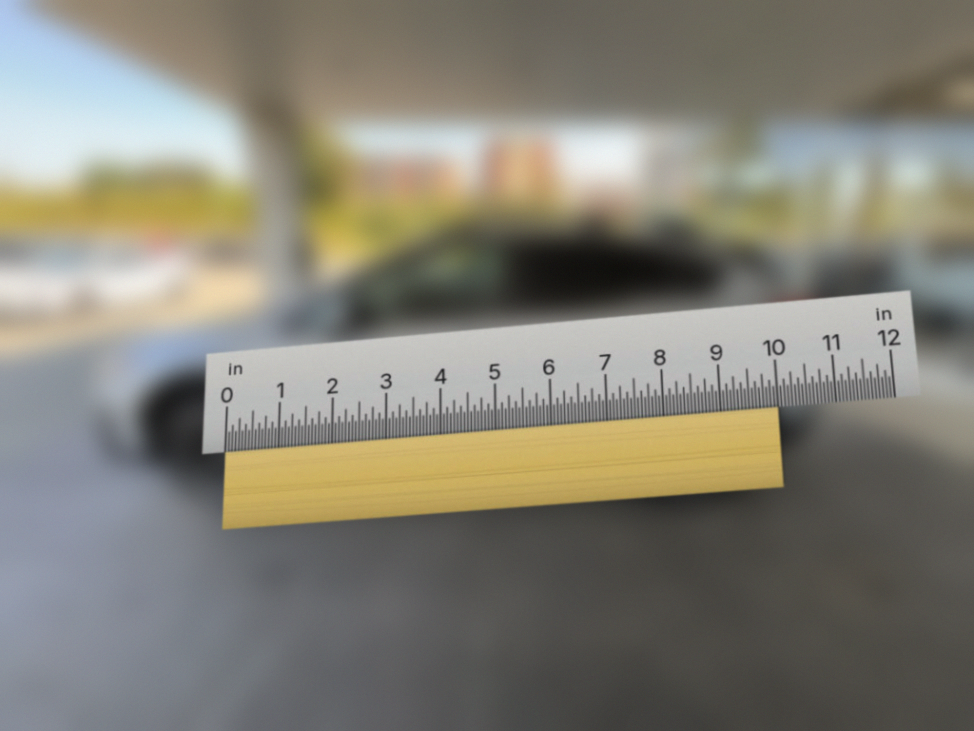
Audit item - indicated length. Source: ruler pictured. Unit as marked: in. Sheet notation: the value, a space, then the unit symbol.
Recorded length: 10 in
